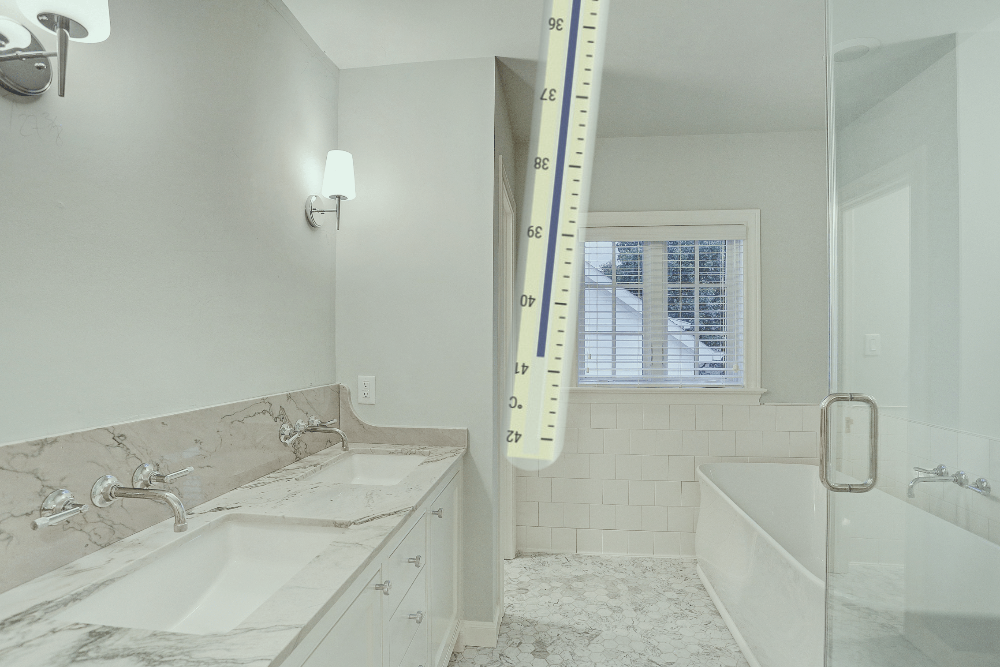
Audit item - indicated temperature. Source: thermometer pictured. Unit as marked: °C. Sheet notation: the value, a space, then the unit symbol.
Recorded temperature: 40.8 °C
